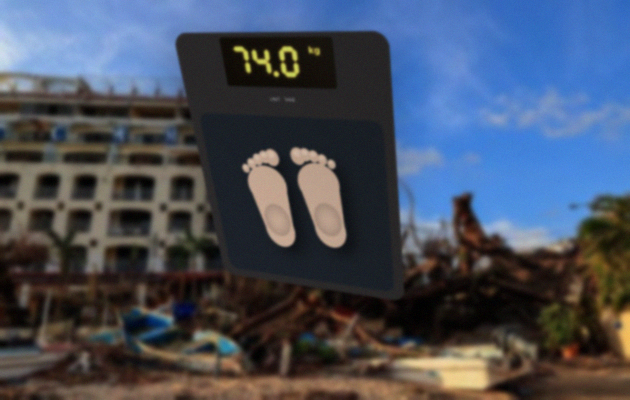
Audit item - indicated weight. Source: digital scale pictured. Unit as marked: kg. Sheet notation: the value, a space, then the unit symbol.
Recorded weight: 74.0 kg
